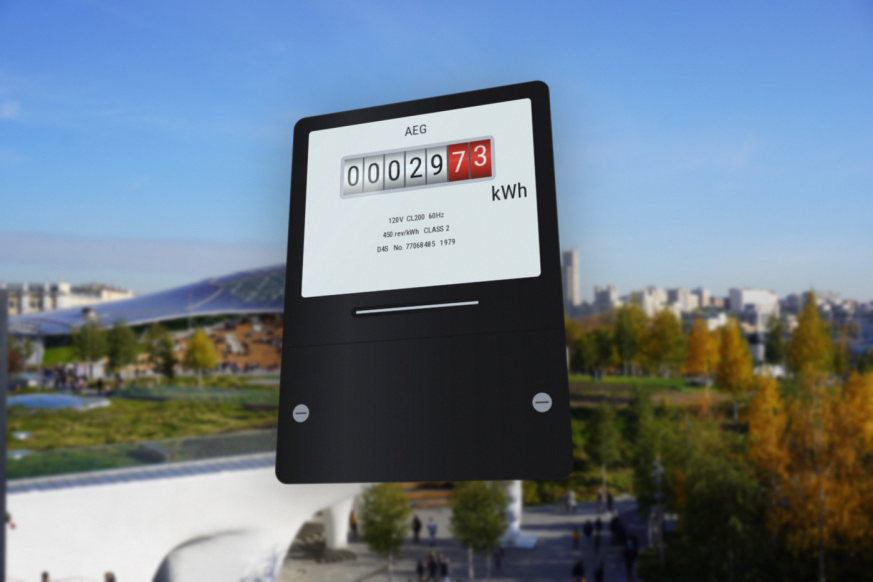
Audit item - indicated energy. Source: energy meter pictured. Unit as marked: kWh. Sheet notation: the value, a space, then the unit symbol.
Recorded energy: 29.73 kWh
